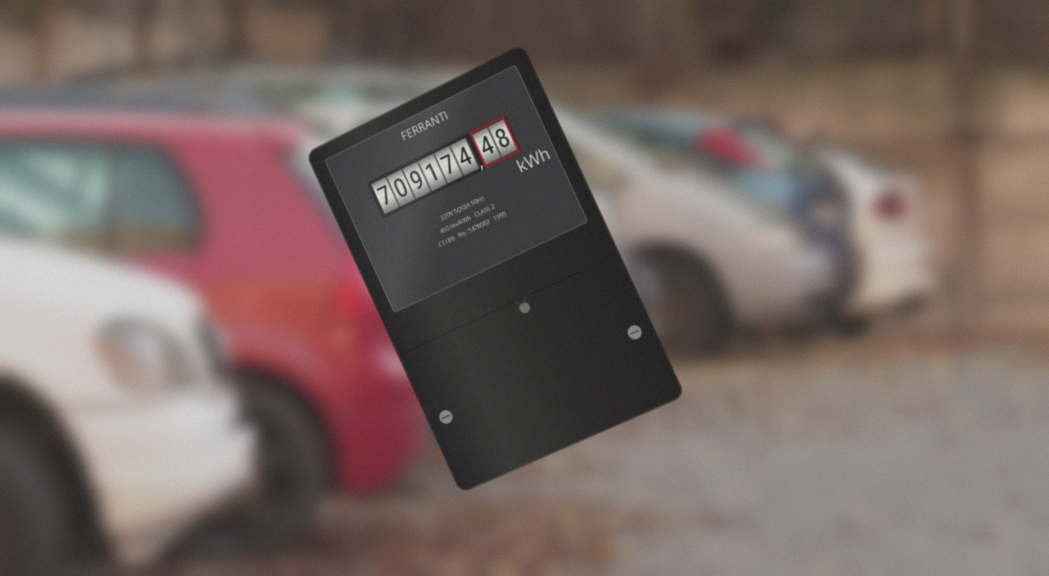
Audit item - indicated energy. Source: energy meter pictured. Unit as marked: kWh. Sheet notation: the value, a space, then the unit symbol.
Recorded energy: 709174.48 kWh
